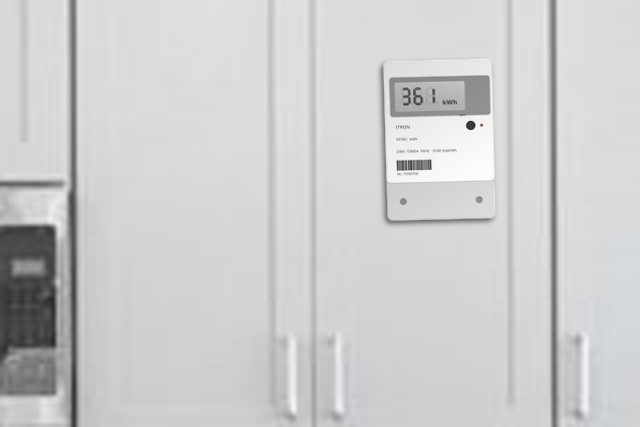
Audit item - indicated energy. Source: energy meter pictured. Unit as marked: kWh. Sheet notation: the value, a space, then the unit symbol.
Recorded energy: 361 kWh
